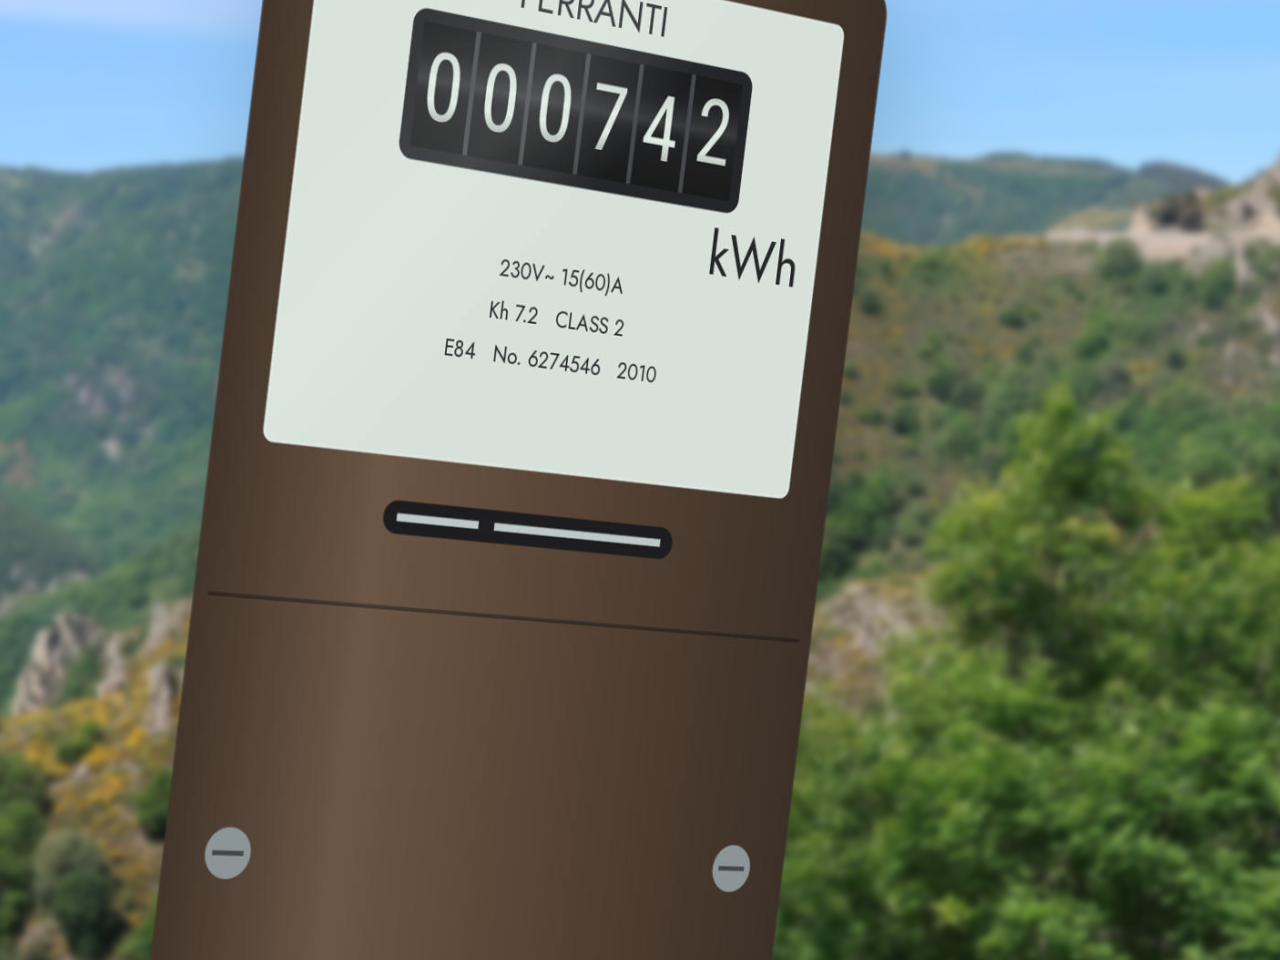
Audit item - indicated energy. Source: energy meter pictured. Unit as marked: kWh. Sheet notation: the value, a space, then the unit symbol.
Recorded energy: 742 kWh
